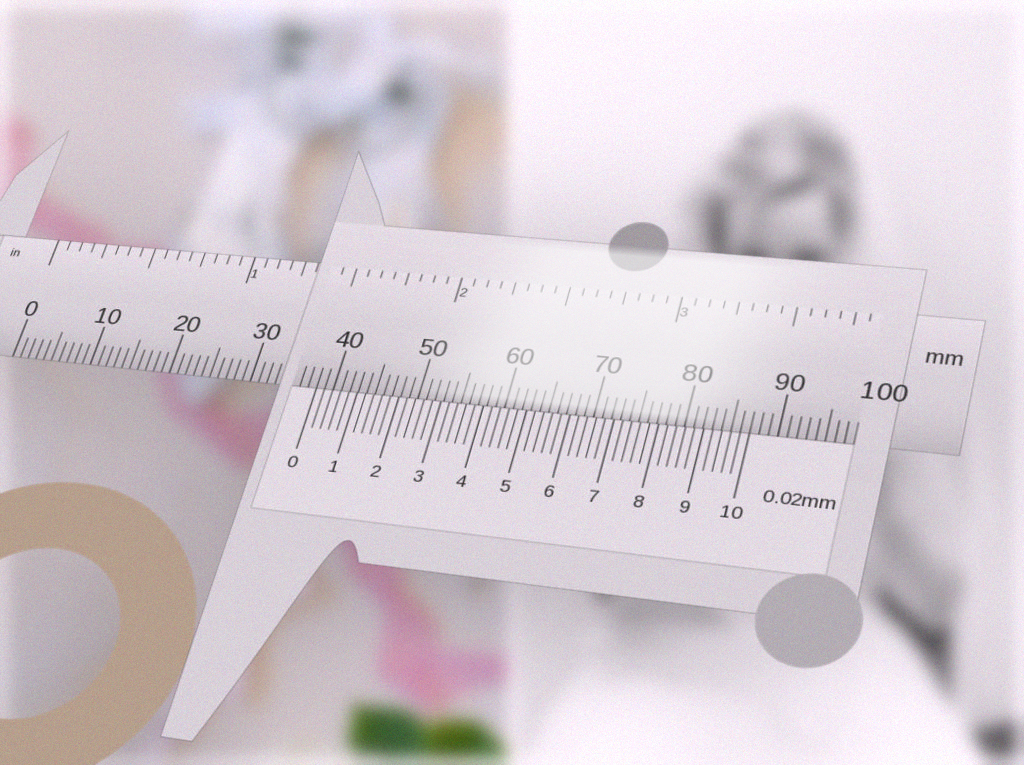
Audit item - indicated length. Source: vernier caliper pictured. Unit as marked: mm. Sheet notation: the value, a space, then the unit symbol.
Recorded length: 38.0 mm
